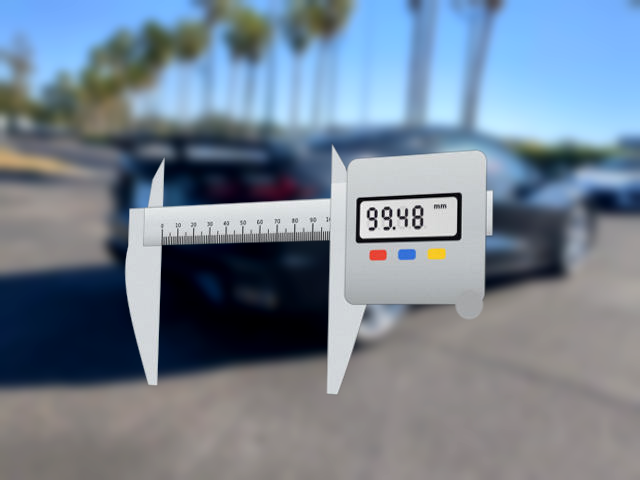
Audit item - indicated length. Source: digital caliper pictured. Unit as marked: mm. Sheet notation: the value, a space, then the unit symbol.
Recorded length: 99.48 mm
